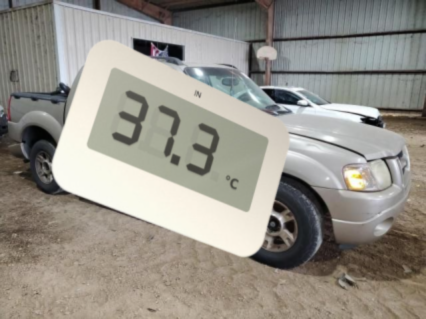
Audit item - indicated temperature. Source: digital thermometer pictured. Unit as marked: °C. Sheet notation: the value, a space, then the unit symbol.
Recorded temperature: 37.3 °C
